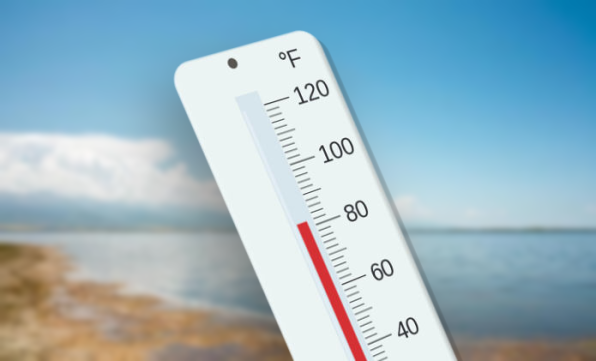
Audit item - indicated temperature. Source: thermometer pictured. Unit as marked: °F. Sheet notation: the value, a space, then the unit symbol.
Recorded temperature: 82 °F
